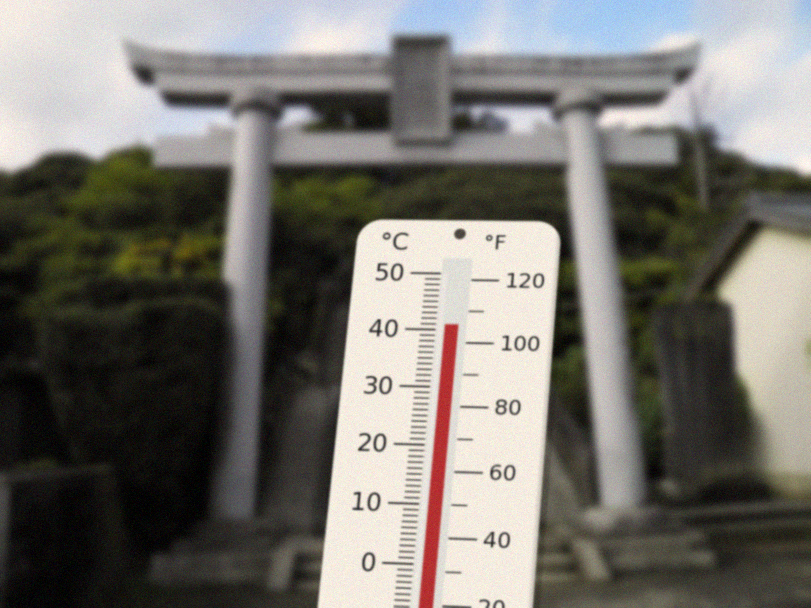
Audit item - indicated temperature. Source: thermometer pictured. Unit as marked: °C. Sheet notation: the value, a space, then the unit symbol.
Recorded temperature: 41 °C
